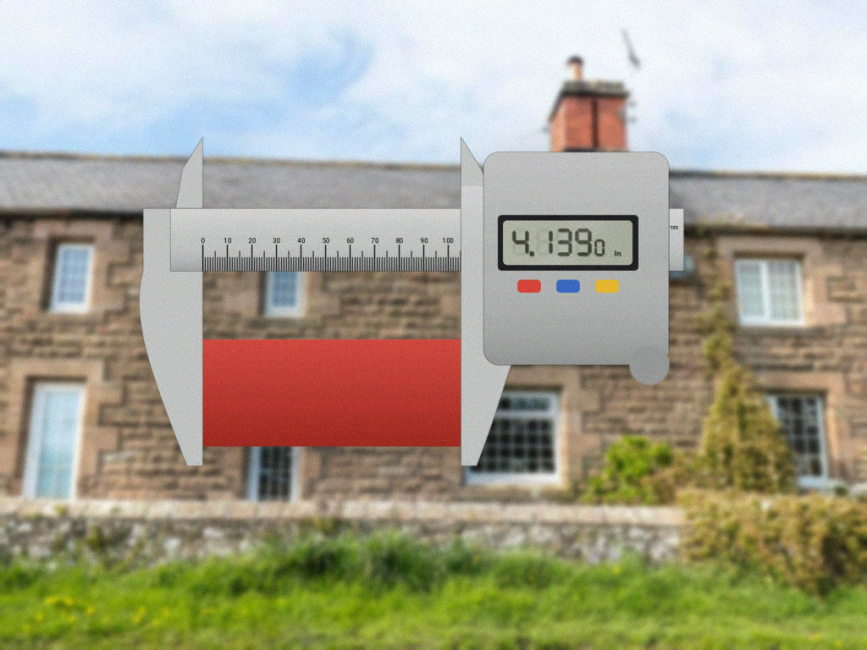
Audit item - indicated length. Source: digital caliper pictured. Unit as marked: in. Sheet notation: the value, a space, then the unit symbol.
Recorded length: 4.1390 in
